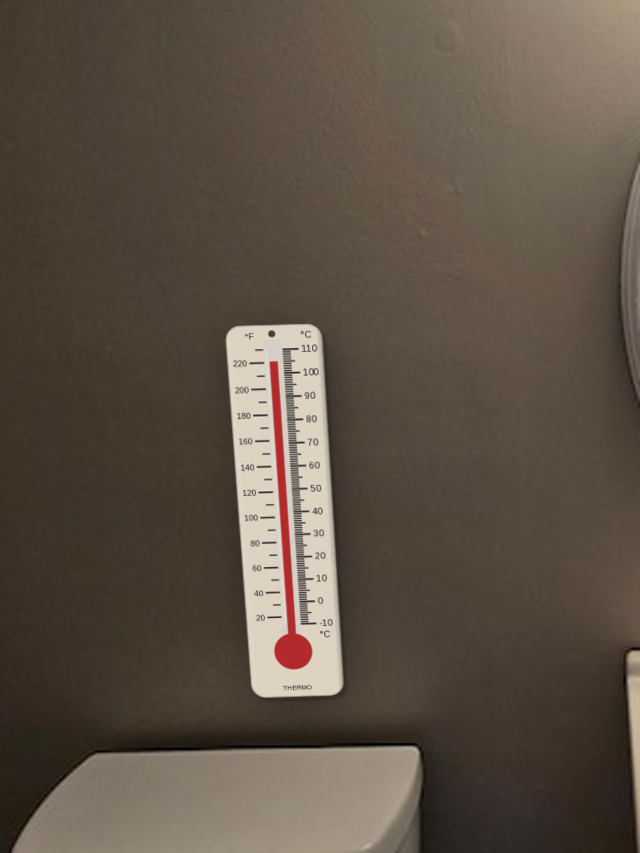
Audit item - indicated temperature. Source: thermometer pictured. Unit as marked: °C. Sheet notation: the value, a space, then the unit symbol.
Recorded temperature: 105 °C
